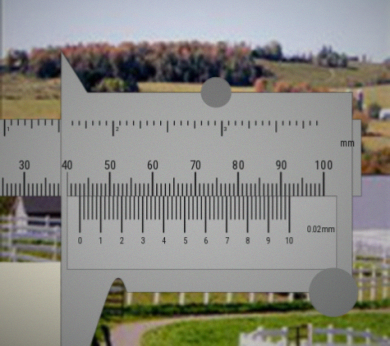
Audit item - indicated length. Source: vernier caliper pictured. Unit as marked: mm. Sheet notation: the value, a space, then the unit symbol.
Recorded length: 43.0 mm
